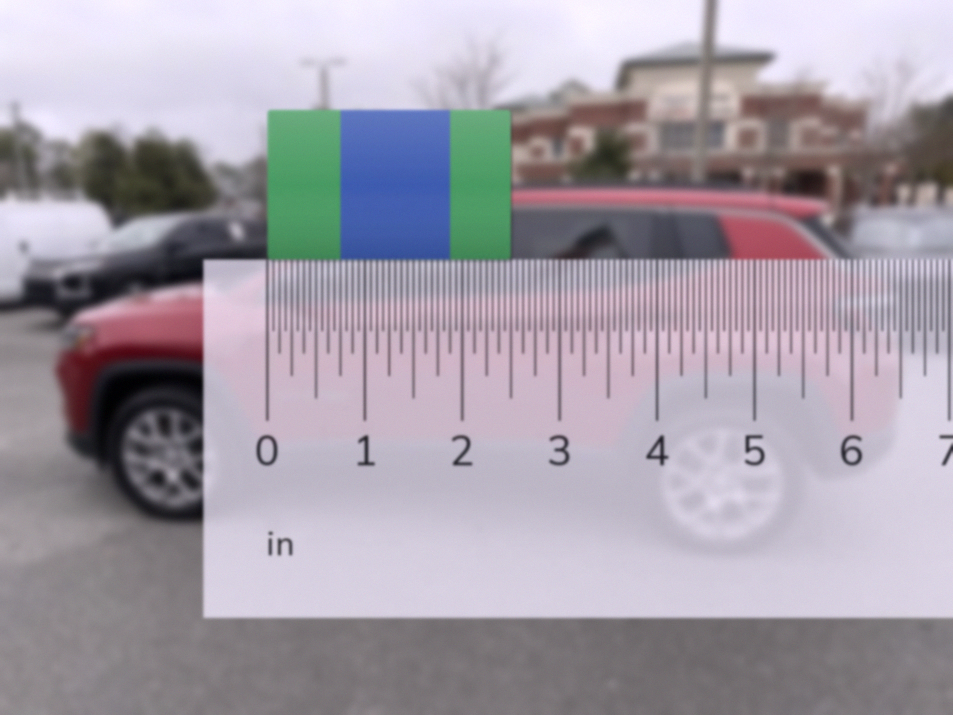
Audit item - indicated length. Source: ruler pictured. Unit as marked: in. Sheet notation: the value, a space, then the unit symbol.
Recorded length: 2.5 in
